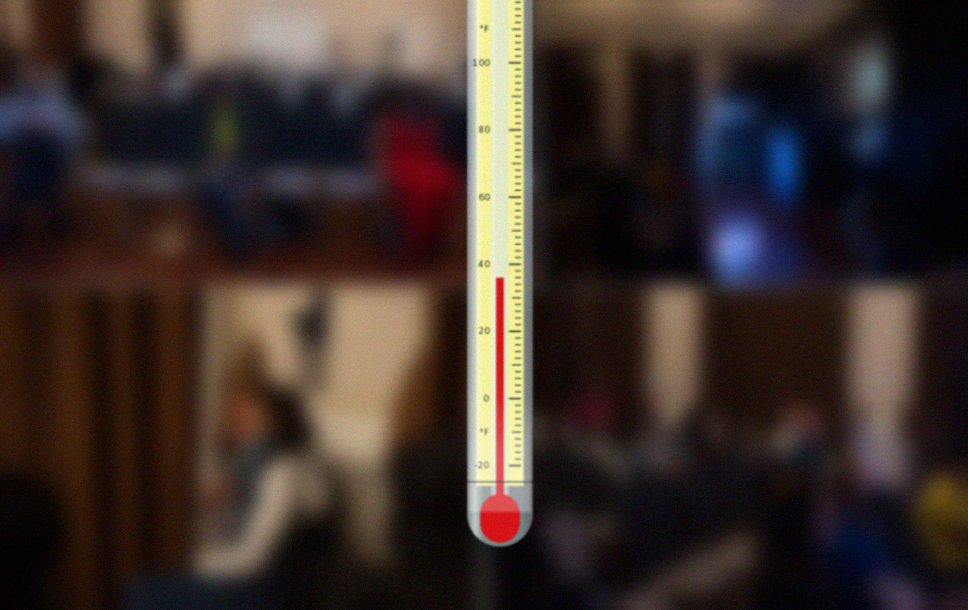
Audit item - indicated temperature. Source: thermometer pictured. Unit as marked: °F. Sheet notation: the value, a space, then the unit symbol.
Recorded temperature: 36 °F
